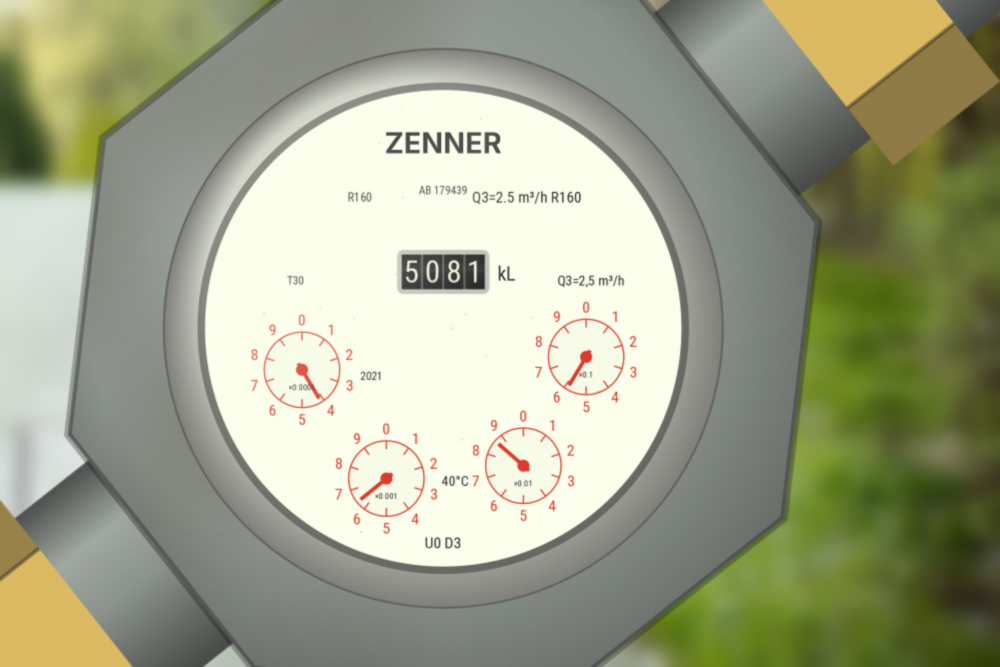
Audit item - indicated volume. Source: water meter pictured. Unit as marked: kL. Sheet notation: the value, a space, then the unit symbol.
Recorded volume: 5081.5864 kL
